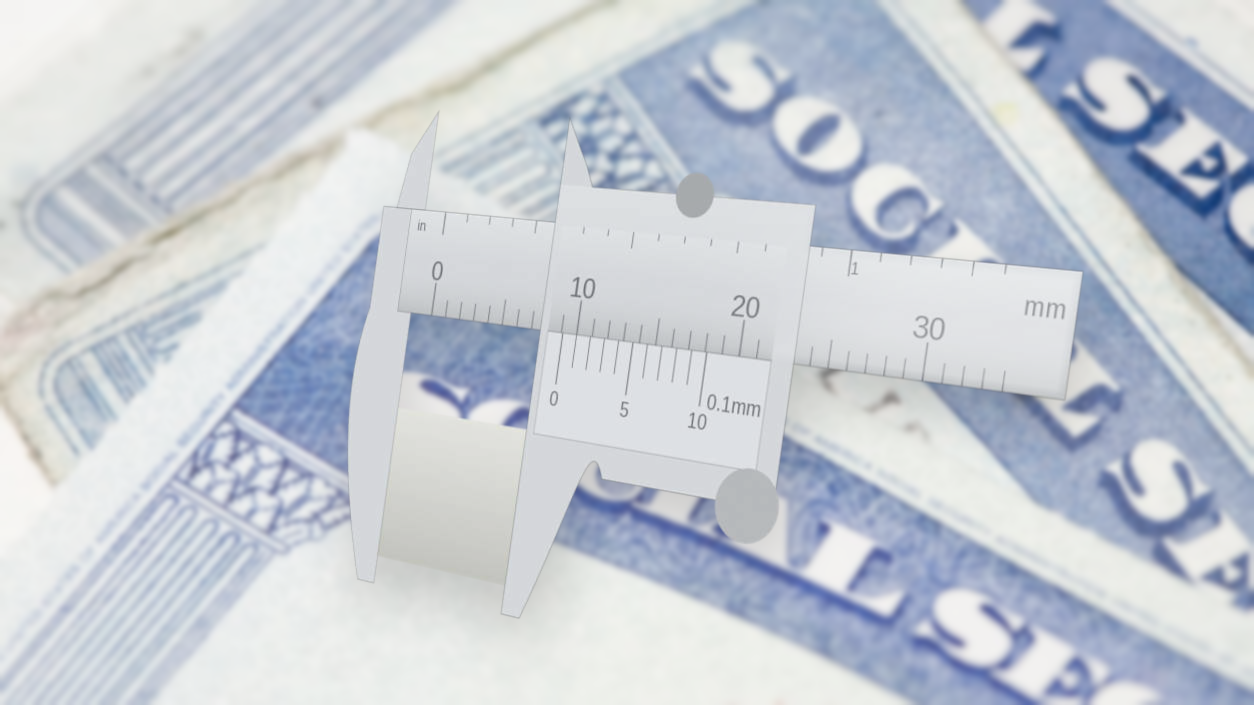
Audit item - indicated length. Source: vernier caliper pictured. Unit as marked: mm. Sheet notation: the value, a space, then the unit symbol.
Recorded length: 9.1 mm
